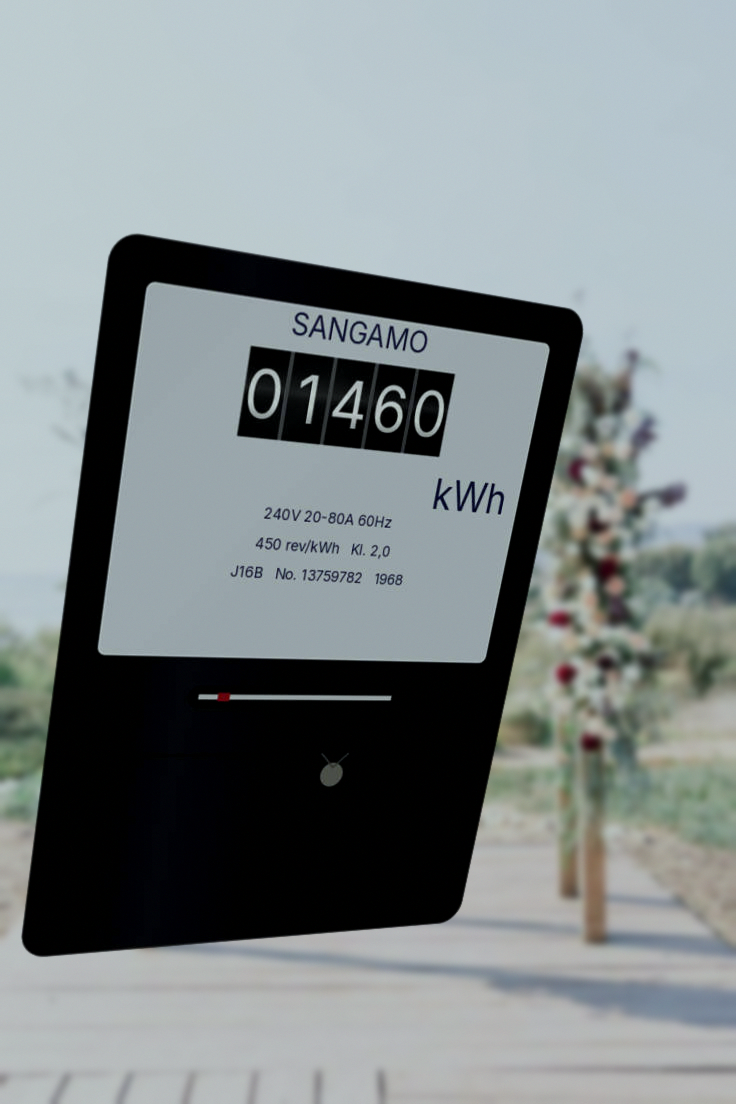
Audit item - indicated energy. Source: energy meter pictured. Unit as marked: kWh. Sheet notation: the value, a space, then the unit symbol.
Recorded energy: 1460 kWh
